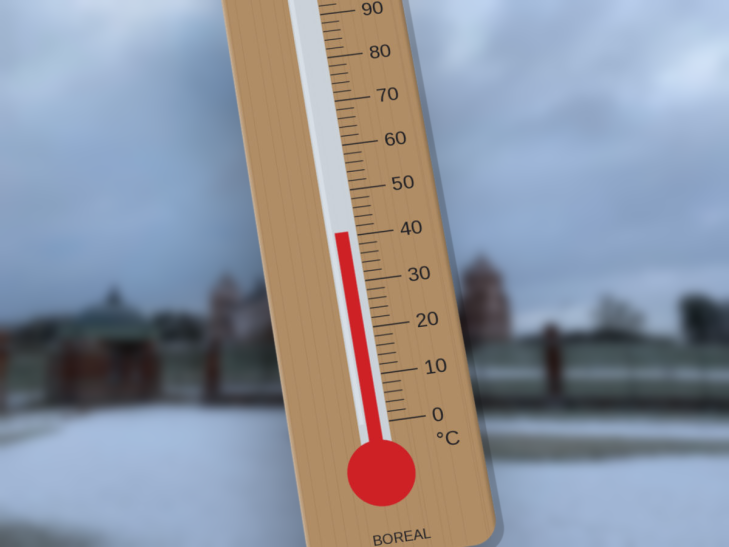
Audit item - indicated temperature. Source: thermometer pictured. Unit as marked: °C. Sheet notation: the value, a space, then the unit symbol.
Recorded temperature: 41 °C
